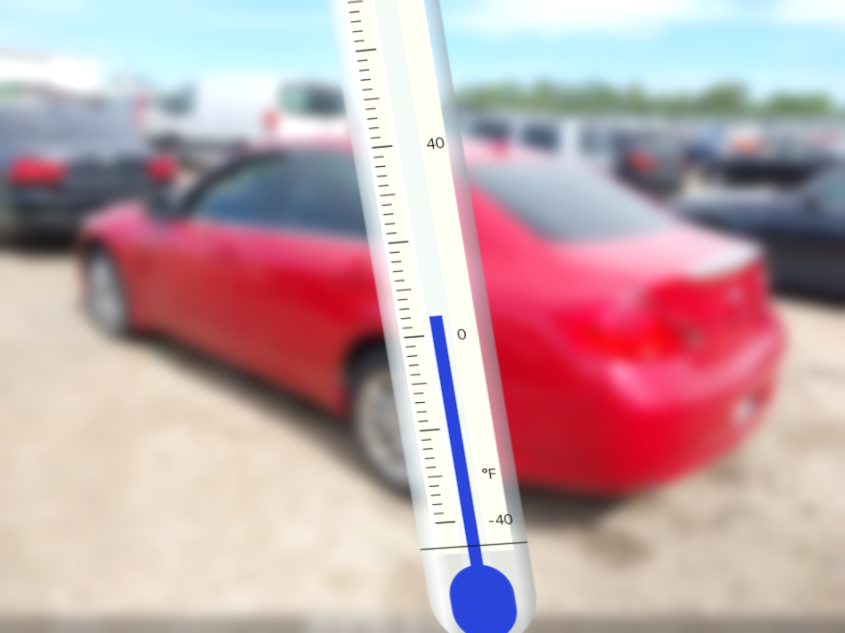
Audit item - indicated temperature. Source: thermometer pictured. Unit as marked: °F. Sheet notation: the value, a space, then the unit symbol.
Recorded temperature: 4 °F
